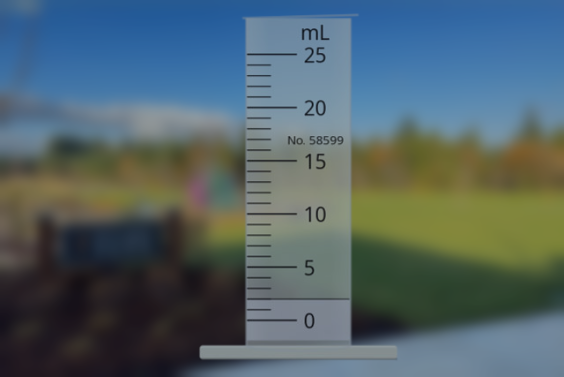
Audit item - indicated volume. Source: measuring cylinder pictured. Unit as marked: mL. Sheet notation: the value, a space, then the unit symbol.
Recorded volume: 2 mL
